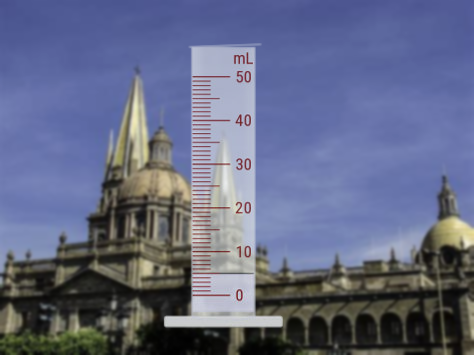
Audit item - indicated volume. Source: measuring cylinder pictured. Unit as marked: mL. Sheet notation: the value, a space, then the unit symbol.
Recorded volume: 5 mL
